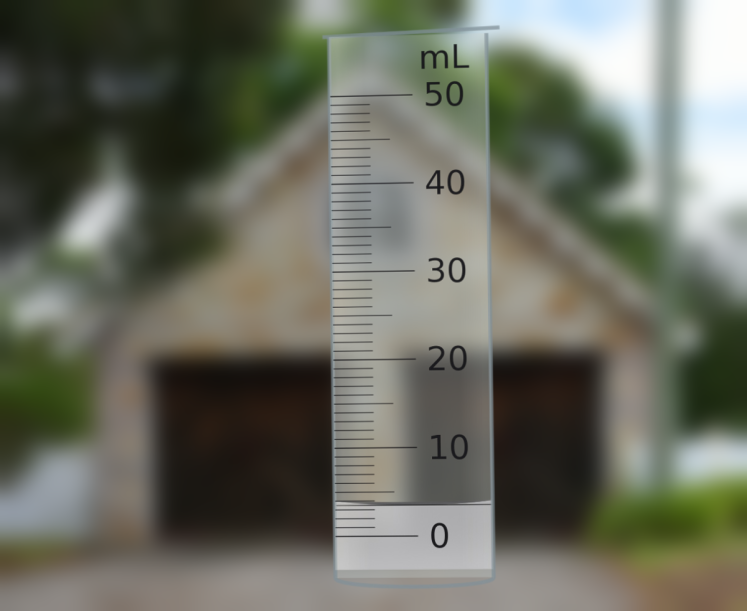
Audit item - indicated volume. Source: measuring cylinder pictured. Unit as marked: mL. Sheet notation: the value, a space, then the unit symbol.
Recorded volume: 3.5 mL
